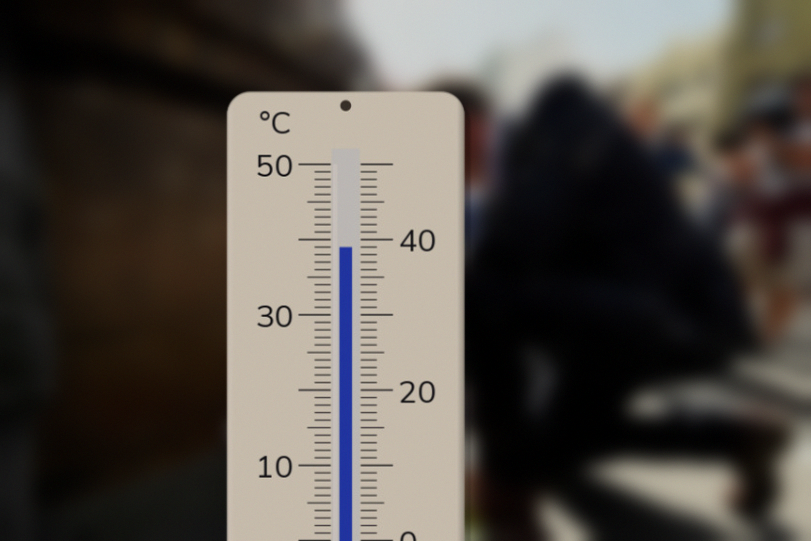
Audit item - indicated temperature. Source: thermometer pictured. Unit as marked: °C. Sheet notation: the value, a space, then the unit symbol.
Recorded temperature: 39 °C
